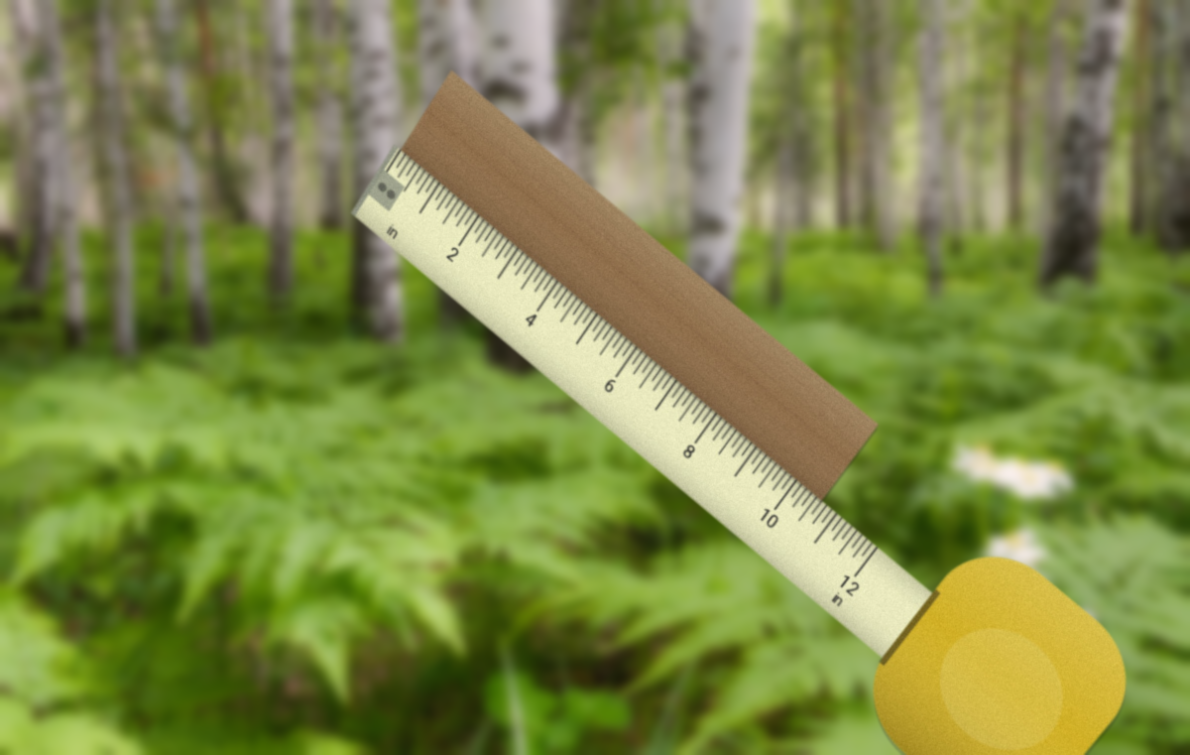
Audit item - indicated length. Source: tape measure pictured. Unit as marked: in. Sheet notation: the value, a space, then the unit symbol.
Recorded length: 10.625 in
